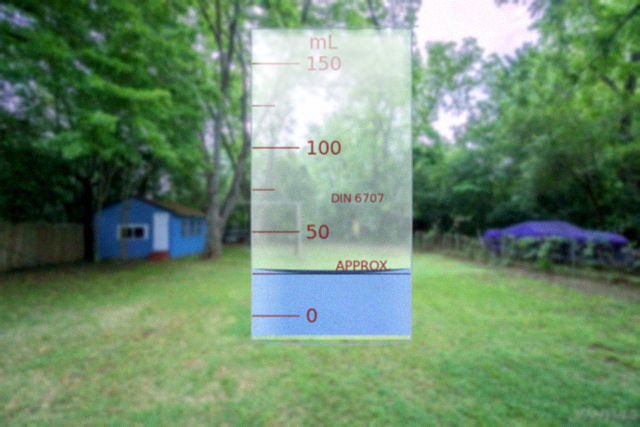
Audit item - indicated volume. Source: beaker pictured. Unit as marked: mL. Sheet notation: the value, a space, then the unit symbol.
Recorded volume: 25 mL
